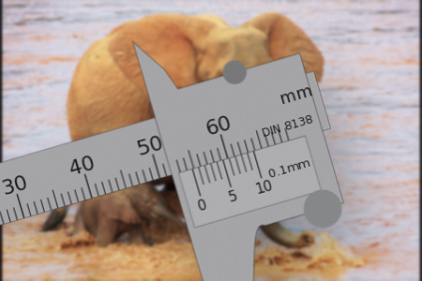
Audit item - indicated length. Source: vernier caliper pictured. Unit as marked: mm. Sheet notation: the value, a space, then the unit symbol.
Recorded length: 54.8 mm
